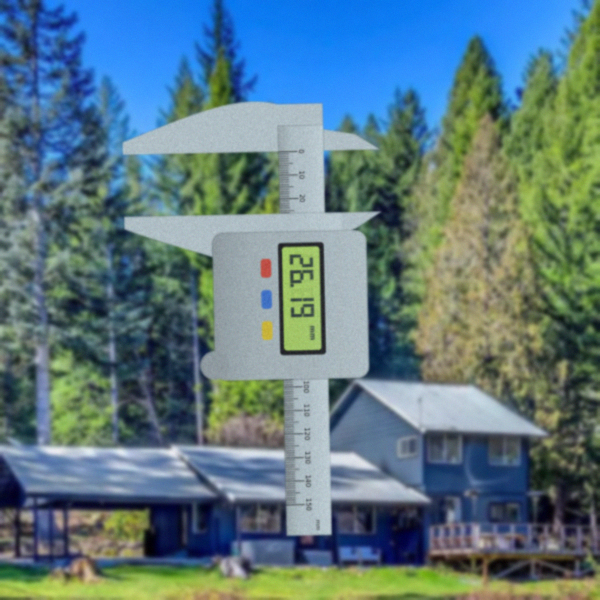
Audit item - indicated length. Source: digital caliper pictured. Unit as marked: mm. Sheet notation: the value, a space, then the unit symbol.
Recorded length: 26.19 mm
